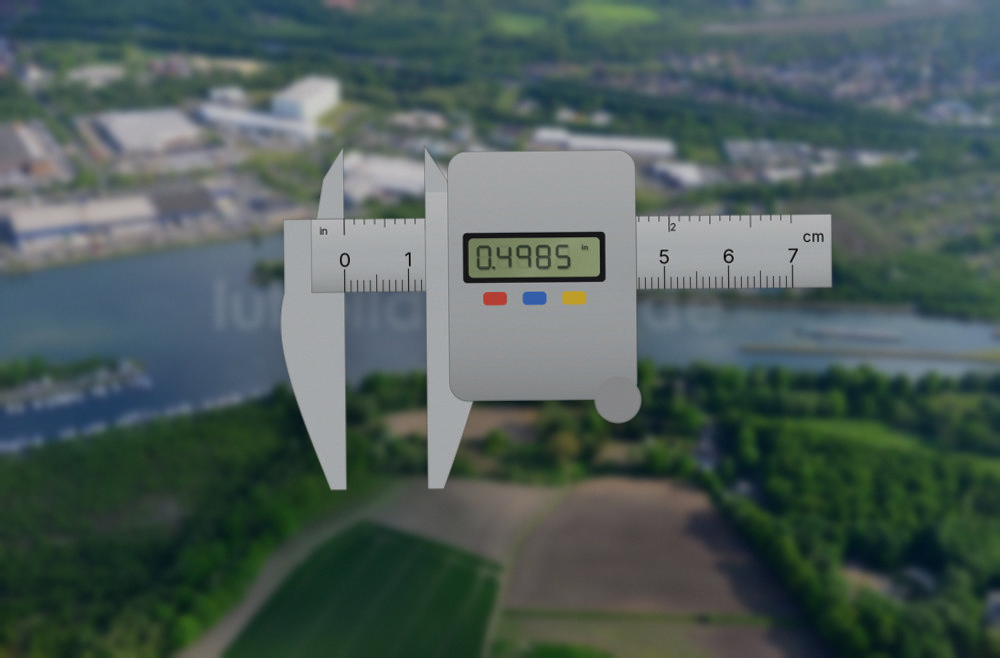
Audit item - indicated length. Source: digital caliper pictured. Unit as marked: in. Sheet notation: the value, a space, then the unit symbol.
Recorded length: 0.4985 in
